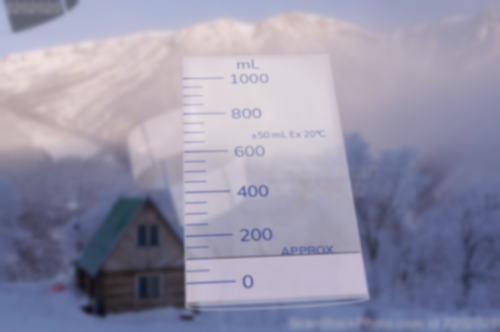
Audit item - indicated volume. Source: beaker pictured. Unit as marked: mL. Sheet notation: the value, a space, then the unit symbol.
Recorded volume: 100 mL
